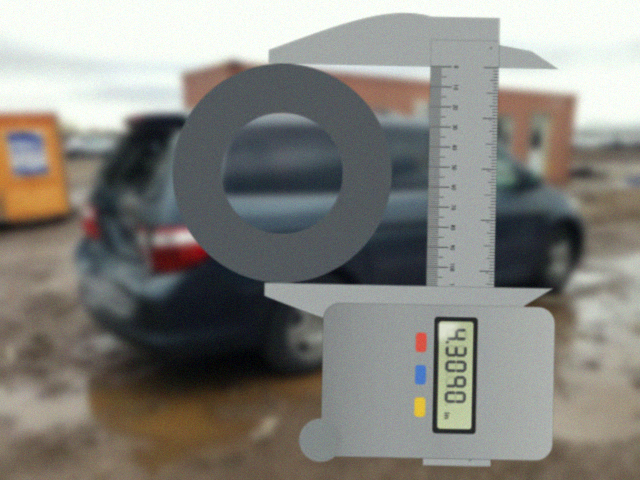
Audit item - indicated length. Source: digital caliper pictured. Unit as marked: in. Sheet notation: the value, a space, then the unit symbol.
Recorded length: 4.3090 in
